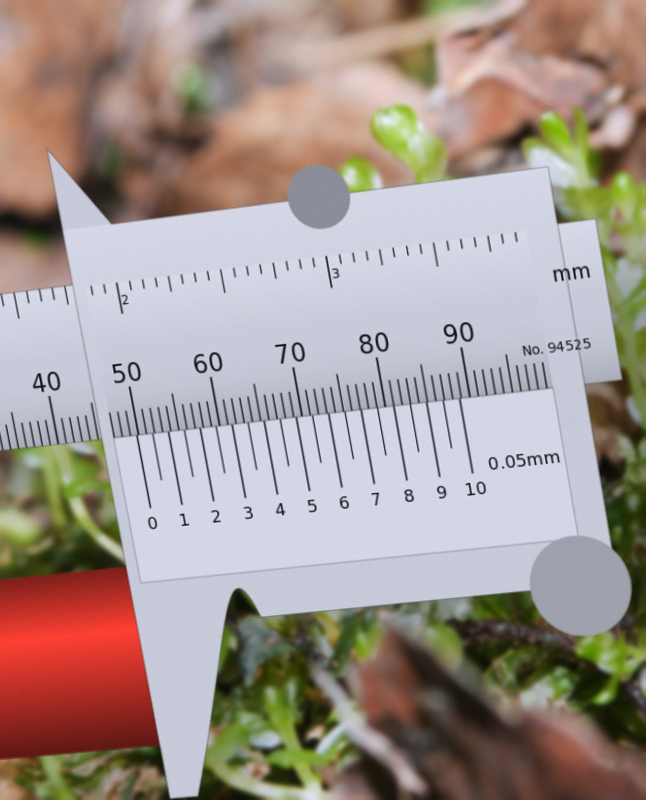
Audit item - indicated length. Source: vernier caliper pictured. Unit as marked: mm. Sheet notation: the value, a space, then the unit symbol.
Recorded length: 49.8 mm
